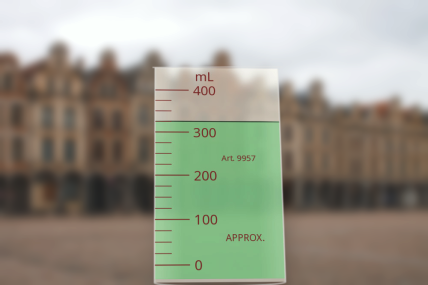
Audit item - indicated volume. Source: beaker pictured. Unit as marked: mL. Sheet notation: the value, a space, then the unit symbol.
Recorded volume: 325 mL
